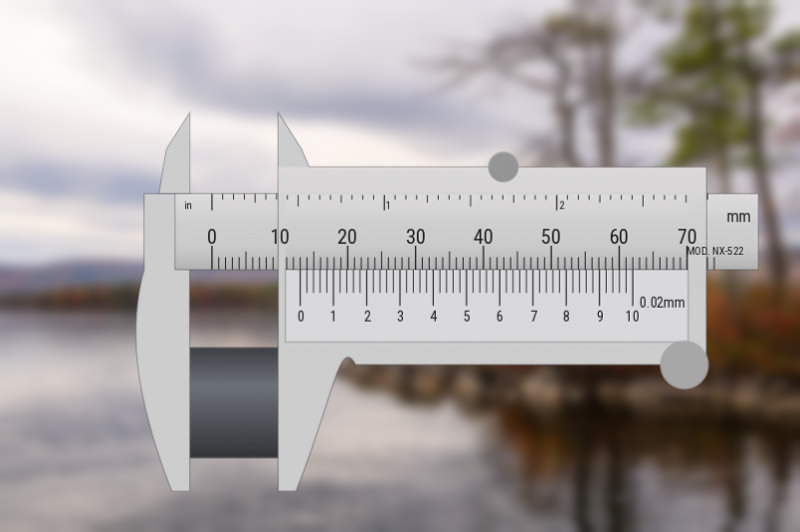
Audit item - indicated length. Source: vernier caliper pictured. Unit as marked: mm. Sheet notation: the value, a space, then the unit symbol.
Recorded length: 13.0 mm
